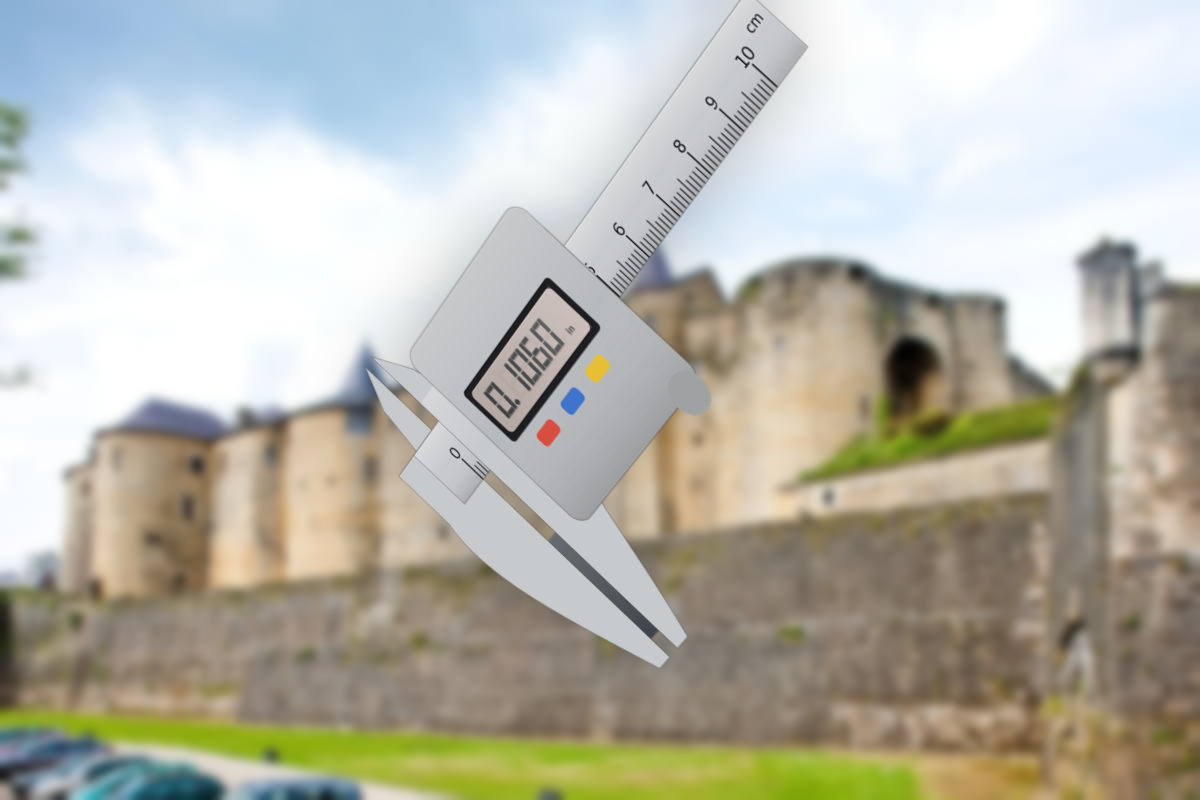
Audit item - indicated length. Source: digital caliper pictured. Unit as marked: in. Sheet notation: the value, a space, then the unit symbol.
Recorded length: 0.1060 in
